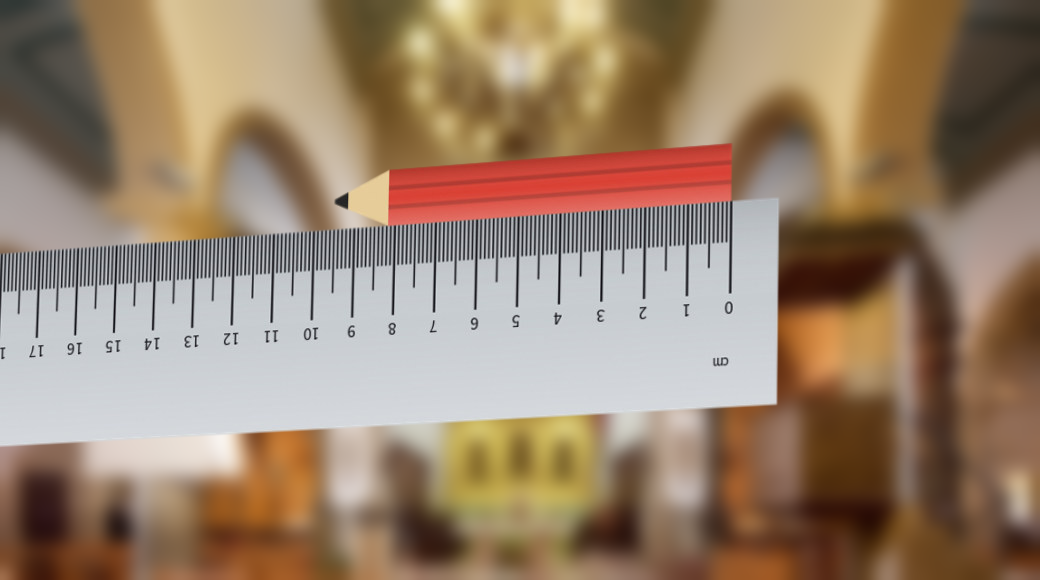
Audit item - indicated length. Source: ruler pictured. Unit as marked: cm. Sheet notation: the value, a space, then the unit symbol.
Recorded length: 9.5 cm
